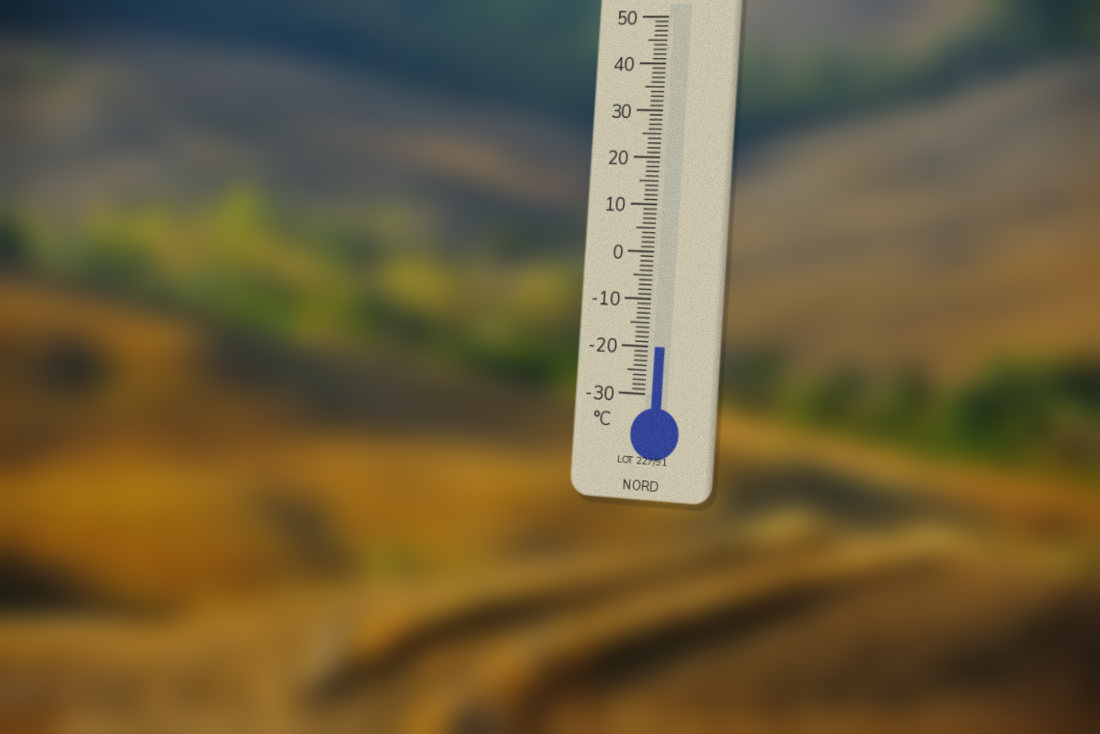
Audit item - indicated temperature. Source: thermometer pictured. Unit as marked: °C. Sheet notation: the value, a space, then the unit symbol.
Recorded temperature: -20 °C
